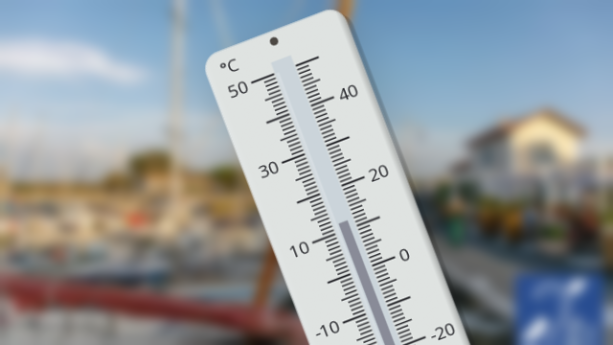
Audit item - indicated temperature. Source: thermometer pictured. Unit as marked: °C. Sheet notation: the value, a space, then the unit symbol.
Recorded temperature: 12 °C
